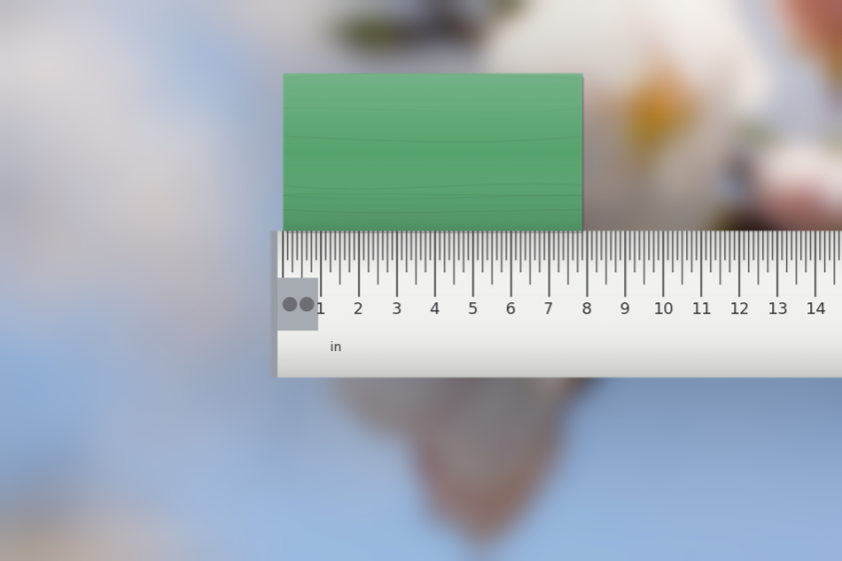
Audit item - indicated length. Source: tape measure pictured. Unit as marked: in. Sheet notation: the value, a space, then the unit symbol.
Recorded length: 7.875 in
